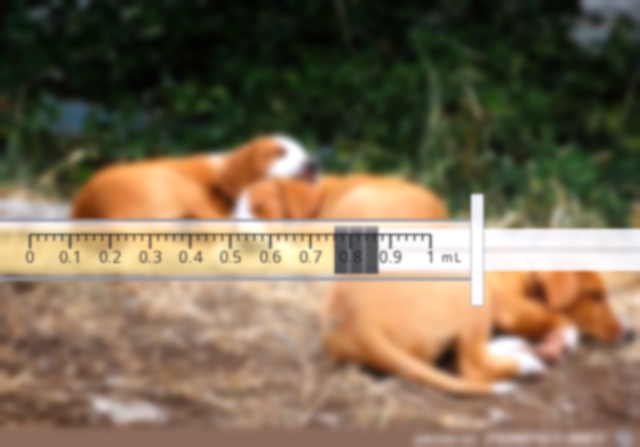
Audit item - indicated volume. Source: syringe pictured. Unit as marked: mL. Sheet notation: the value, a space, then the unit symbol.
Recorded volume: 0.76 mL
